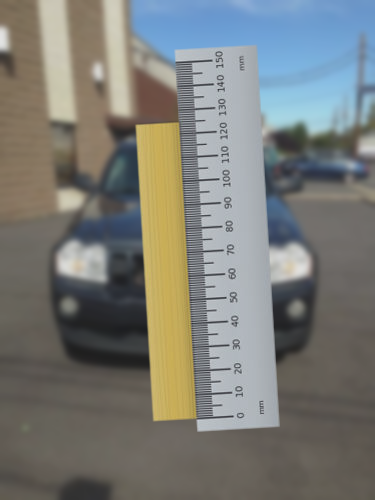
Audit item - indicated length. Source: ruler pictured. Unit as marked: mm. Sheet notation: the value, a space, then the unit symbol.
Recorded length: 125 mm
